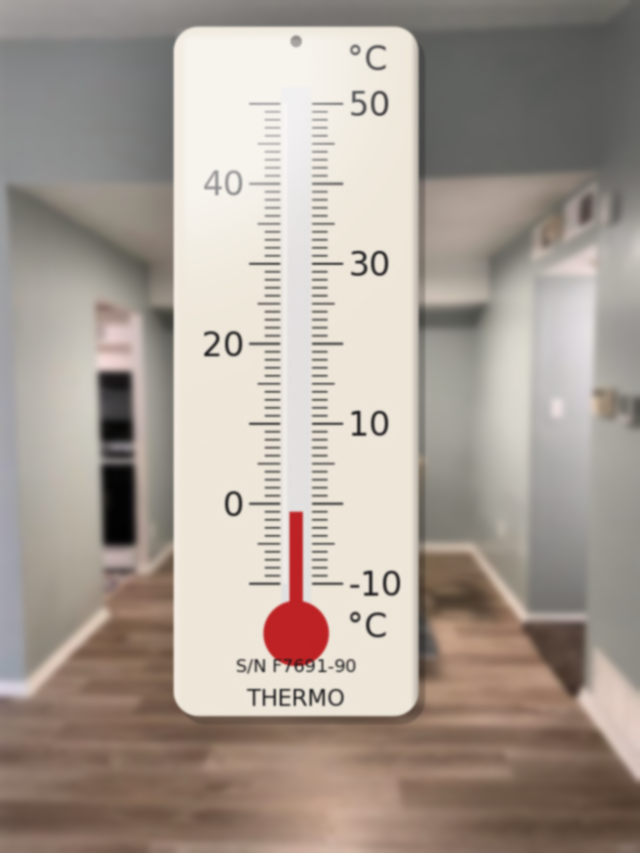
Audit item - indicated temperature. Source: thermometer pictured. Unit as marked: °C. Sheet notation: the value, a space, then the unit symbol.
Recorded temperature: -1 °C
